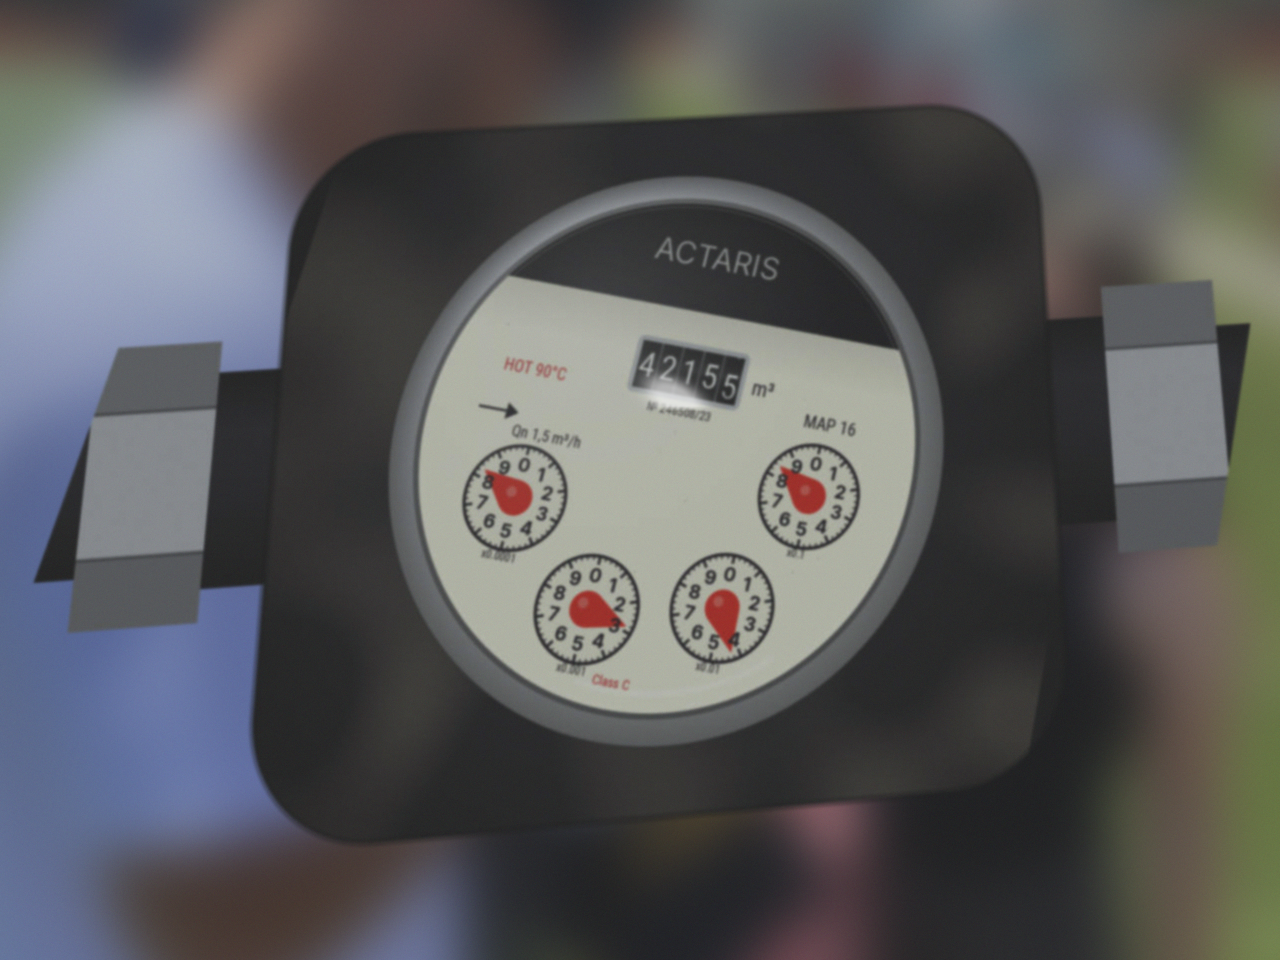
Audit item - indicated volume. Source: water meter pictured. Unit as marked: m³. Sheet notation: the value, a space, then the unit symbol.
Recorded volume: 42154.8428 m³
